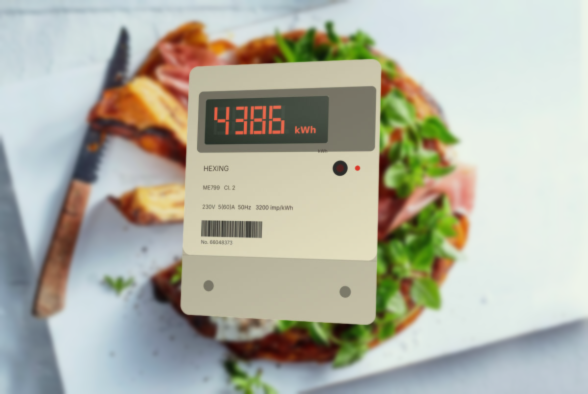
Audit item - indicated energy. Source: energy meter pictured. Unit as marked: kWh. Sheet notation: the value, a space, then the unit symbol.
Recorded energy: 4386 kWh
